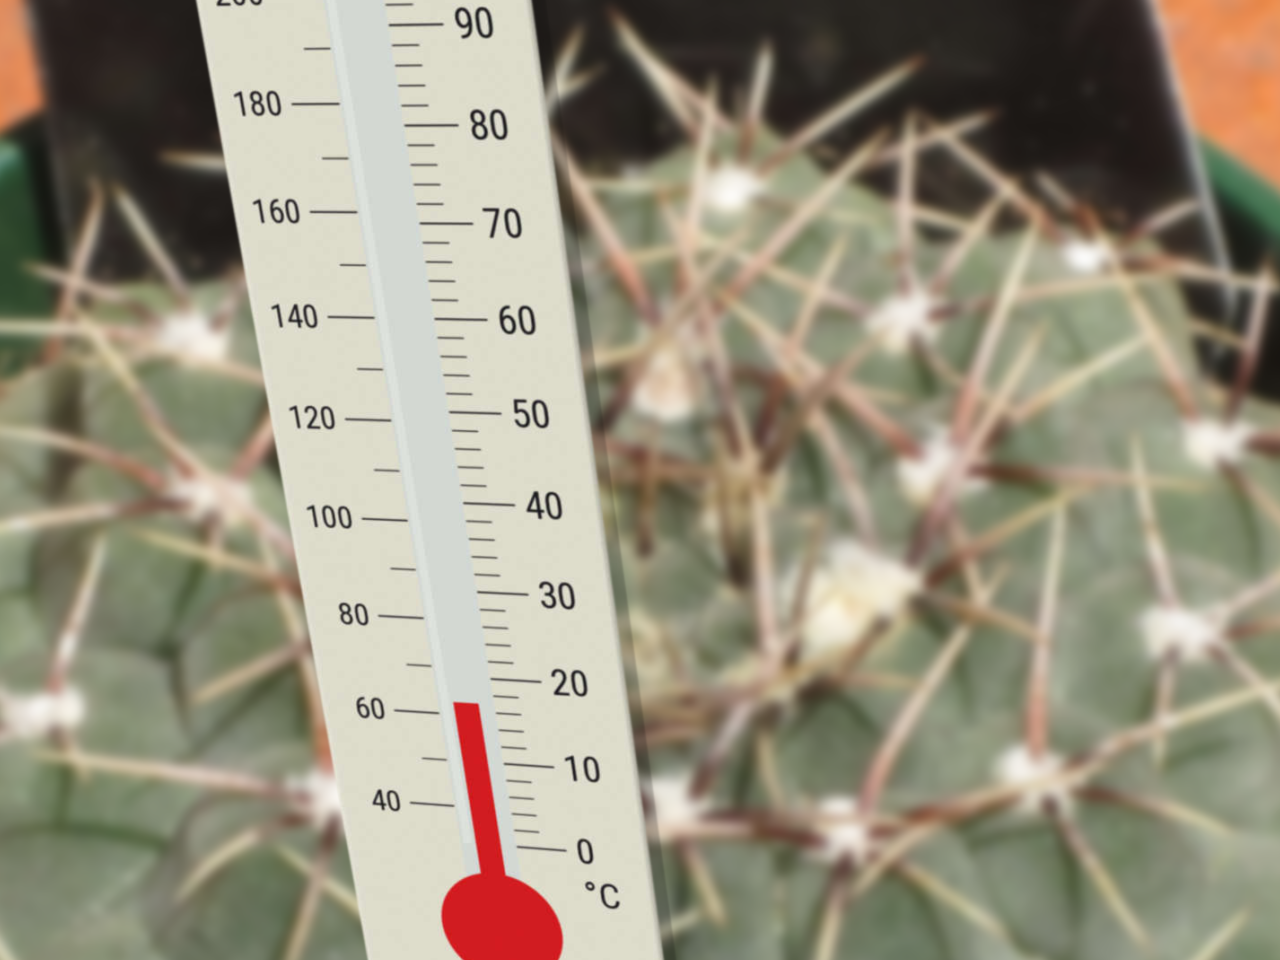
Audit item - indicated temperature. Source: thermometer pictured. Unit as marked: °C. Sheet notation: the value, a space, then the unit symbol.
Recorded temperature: 17 °C
